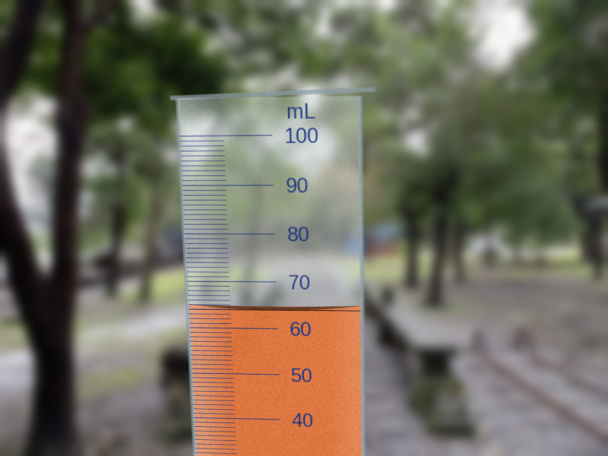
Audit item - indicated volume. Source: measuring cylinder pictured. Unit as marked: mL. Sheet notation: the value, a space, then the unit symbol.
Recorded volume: 64 mL
